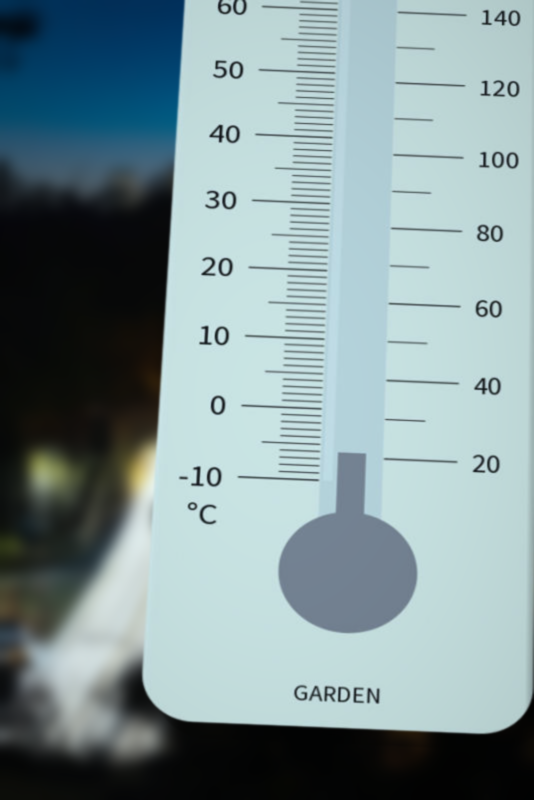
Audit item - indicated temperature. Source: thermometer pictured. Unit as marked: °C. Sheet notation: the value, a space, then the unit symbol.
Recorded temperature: -6 °C
